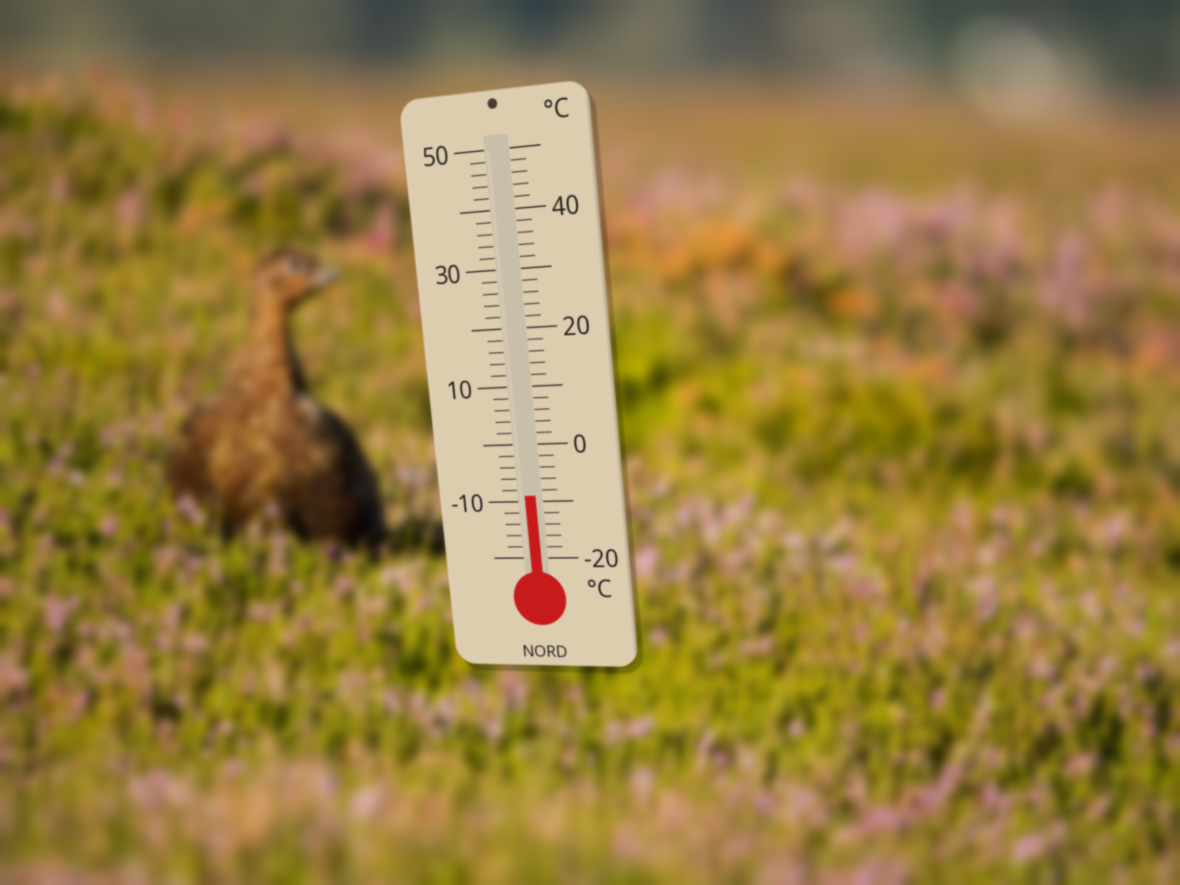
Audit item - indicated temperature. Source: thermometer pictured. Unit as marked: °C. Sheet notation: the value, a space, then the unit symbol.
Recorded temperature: -9 °C
